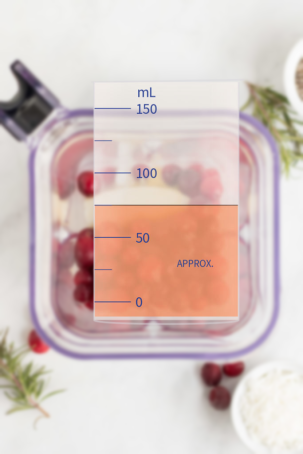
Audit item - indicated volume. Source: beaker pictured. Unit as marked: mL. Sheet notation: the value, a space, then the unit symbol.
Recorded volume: 75 mL
